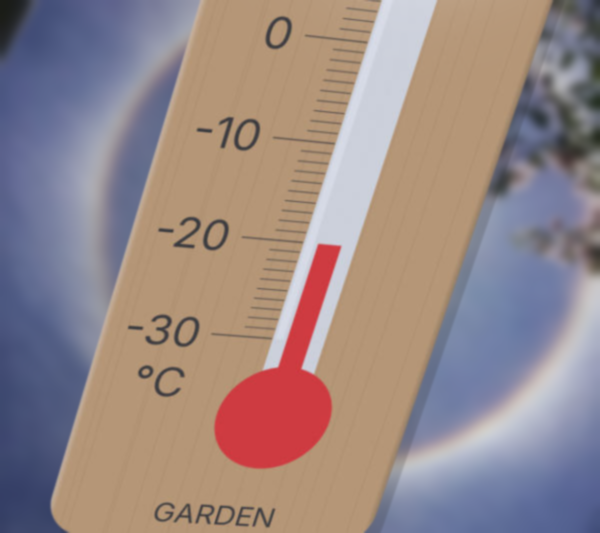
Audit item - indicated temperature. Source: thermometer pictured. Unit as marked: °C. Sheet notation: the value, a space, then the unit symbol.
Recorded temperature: -20 °C
